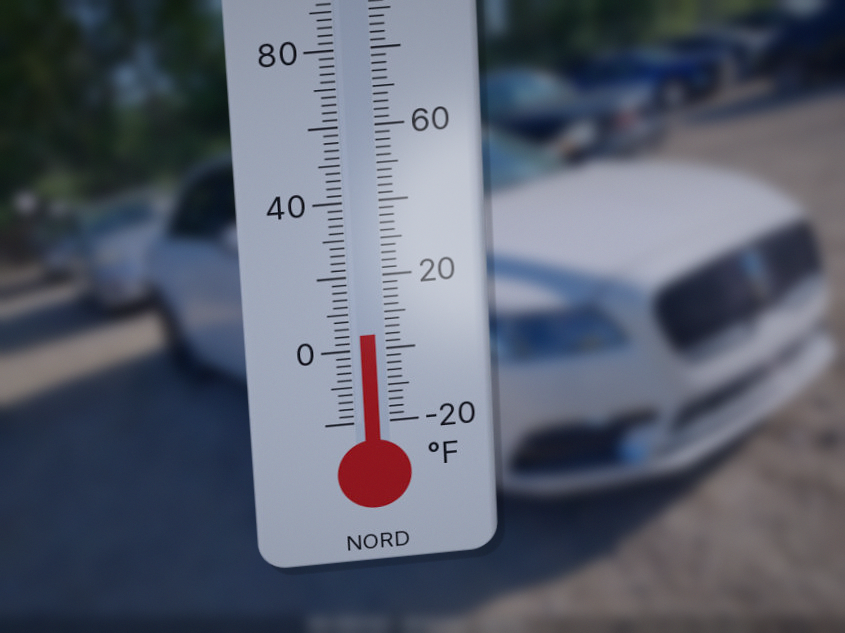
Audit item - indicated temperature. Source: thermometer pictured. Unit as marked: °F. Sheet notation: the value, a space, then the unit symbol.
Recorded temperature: 4 °F
